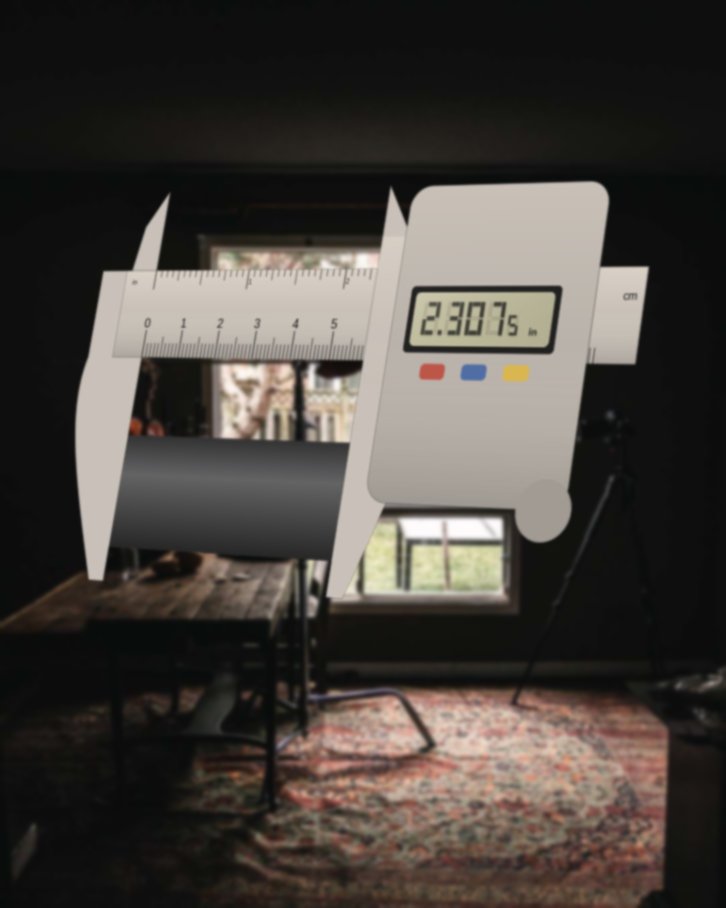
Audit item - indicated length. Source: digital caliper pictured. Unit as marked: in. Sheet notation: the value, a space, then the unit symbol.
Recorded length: 2.3075 in
